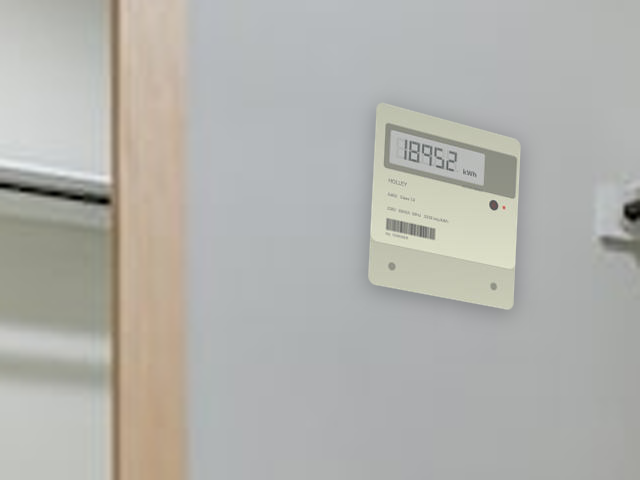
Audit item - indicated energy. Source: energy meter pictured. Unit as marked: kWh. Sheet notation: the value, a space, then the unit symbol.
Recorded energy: 18952 kWh
